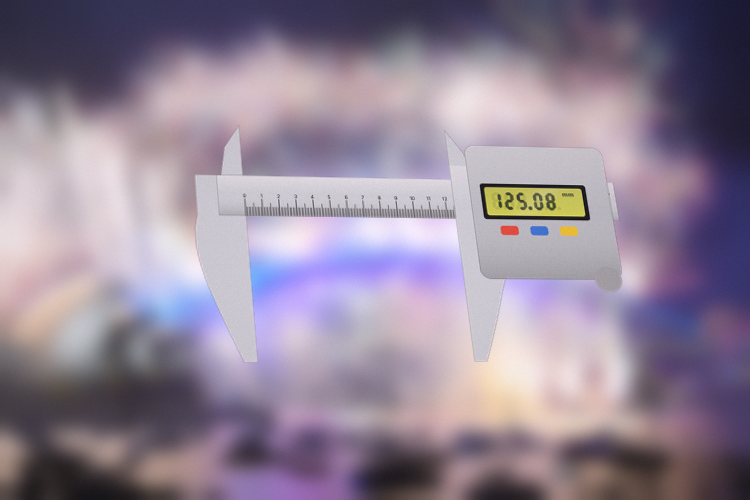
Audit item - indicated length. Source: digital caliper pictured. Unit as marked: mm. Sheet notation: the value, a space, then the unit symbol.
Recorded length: 125.08 mm
